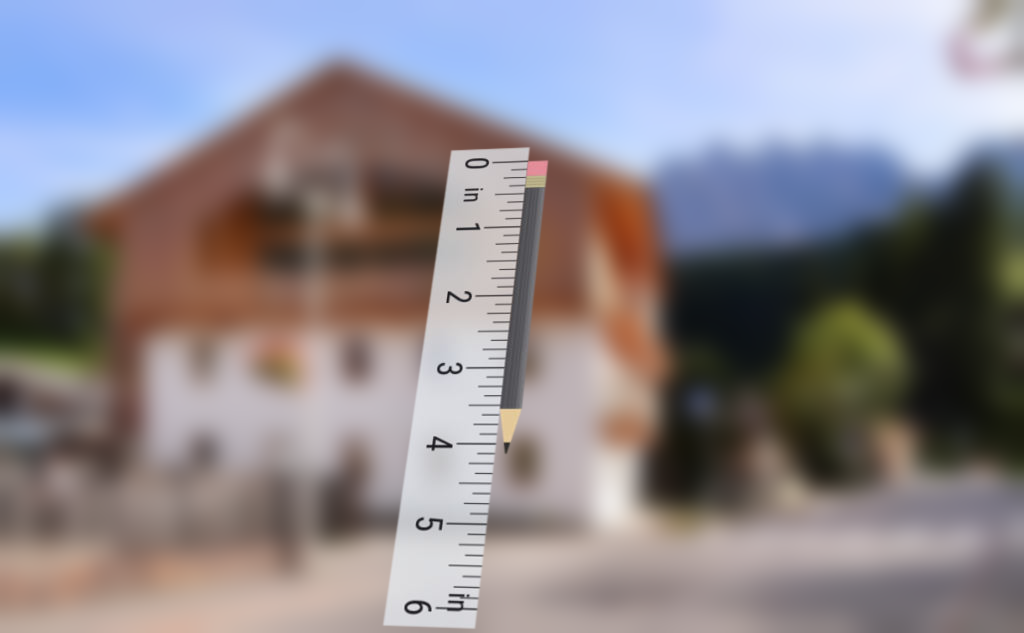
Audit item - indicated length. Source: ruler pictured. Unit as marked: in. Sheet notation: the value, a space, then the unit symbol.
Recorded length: 4.125 in
